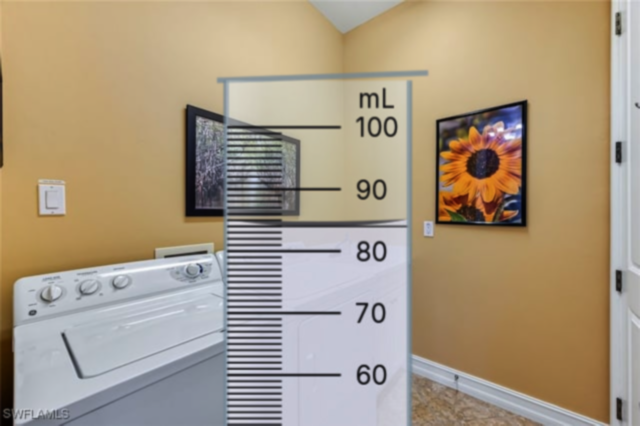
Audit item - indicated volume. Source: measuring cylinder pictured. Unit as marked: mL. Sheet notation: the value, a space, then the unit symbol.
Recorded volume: 84 mL
